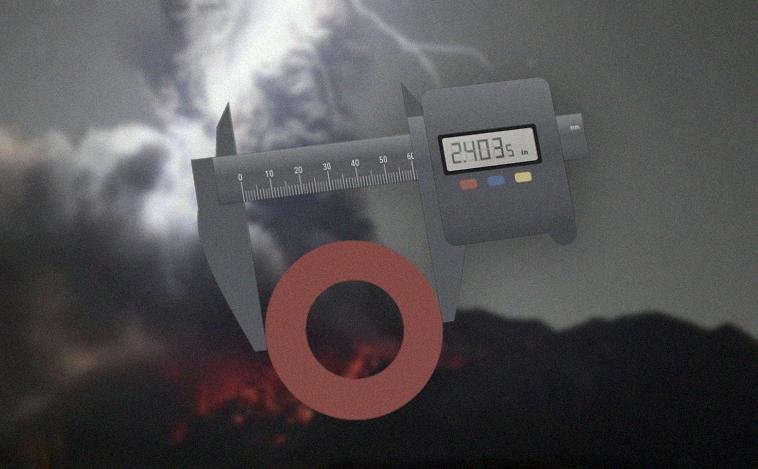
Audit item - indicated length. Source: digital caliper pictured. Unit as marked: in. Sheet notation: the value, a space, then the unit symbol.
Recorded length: 2.4035 in
